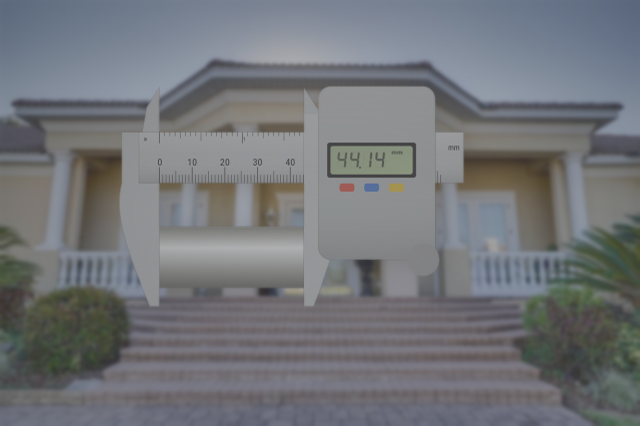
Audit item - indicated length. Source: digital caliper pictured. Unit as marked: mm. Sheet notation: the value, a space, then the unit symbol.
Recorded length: 44.14 mm
